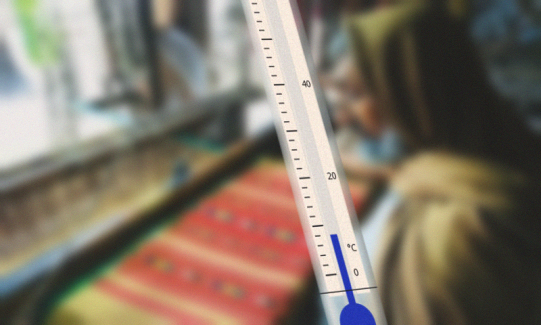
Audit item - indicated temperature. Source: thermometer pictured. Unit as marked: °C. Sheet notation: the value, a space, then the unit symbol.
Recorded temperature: 8 °C
